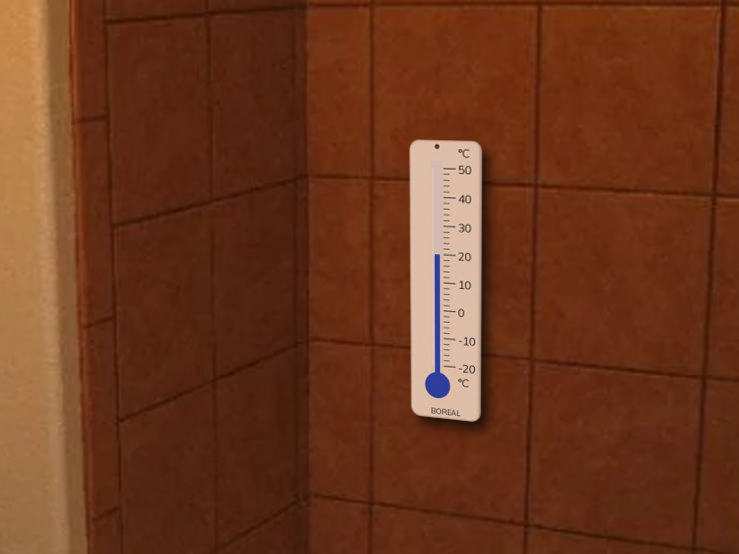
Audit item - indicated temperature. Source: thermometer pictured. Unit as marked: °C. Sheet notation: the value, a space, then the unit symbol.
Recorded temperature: 20 °C
